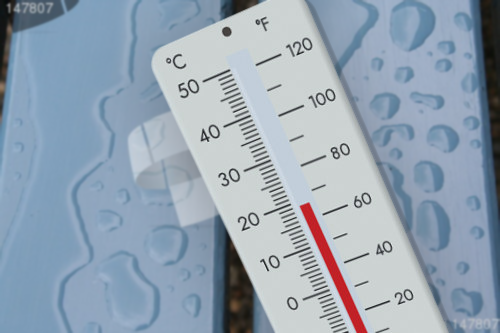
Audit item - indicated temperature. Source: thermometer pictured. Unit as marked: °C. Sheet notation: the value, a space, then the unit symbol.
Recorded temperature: 19 °C
